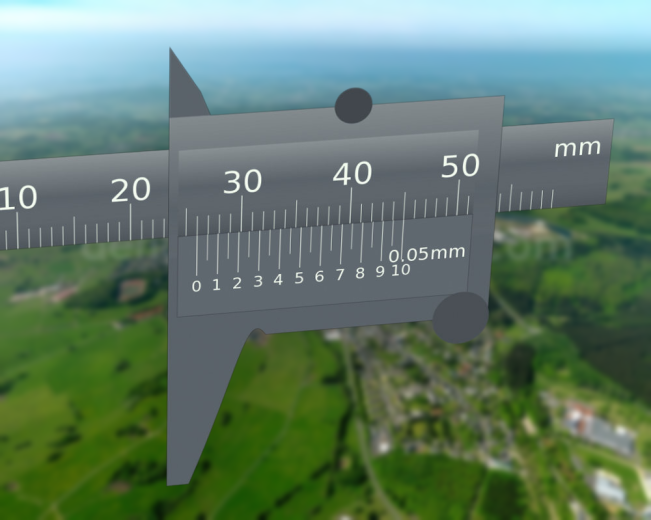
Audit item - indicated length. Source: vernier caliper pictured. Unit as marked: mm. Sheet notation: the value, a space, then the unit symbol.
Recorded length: 26.0 mm
